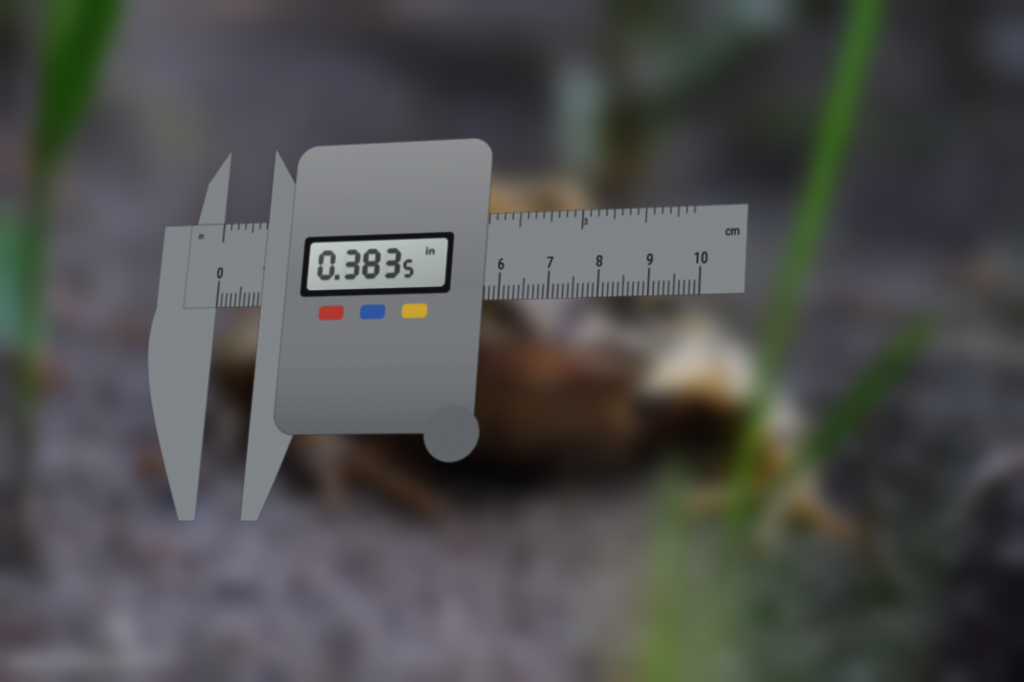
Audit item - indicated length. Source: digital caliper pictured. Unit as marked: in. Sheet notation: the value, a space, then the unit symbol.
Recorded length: 0.3835 in
